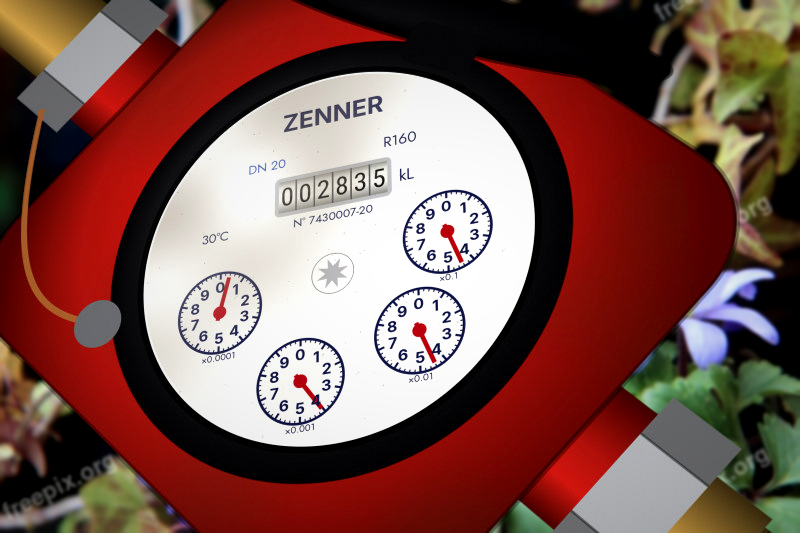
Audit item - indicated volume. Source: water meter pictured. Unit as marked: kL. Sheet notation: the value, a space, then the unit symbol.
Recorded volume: 2835.4440 kL
